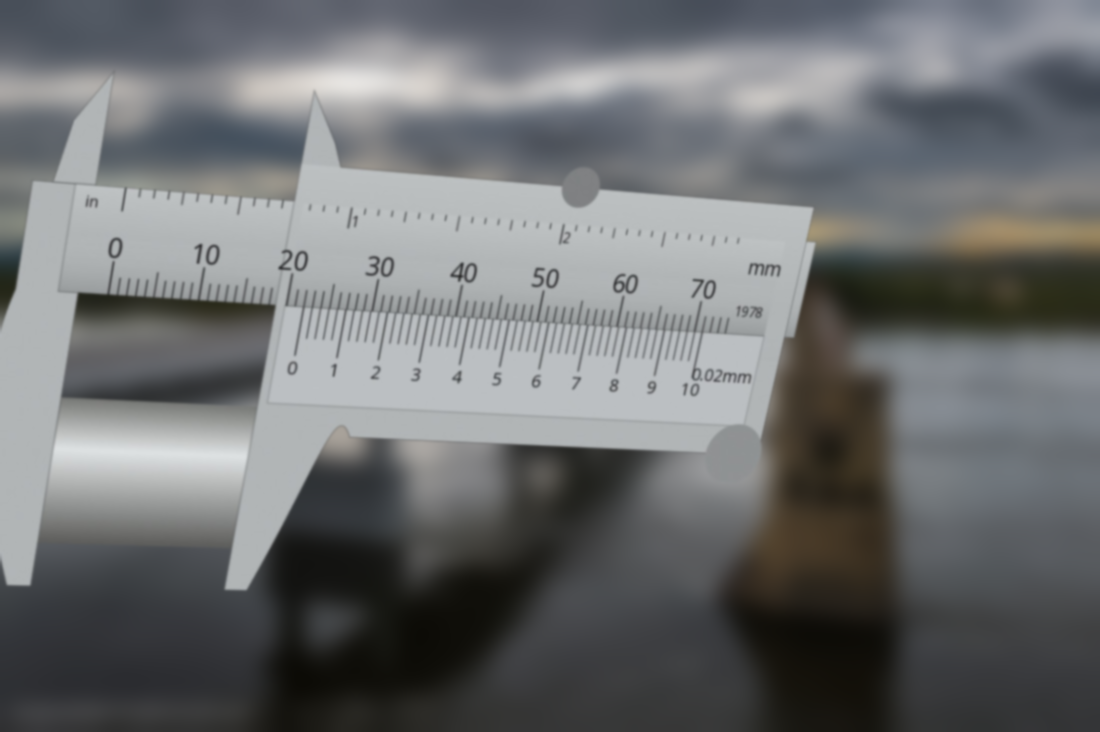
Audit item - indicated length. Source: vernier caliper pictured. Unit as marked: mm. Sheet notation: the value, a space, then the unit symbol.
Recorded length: 22.0 mm
